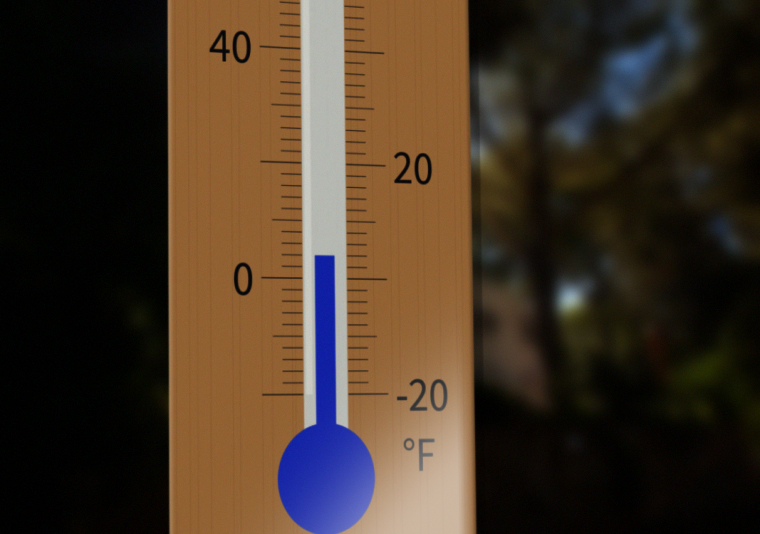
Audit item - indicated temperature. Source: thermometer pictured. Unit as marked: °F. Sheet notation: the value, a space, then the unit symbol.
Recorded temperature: 4 °F
